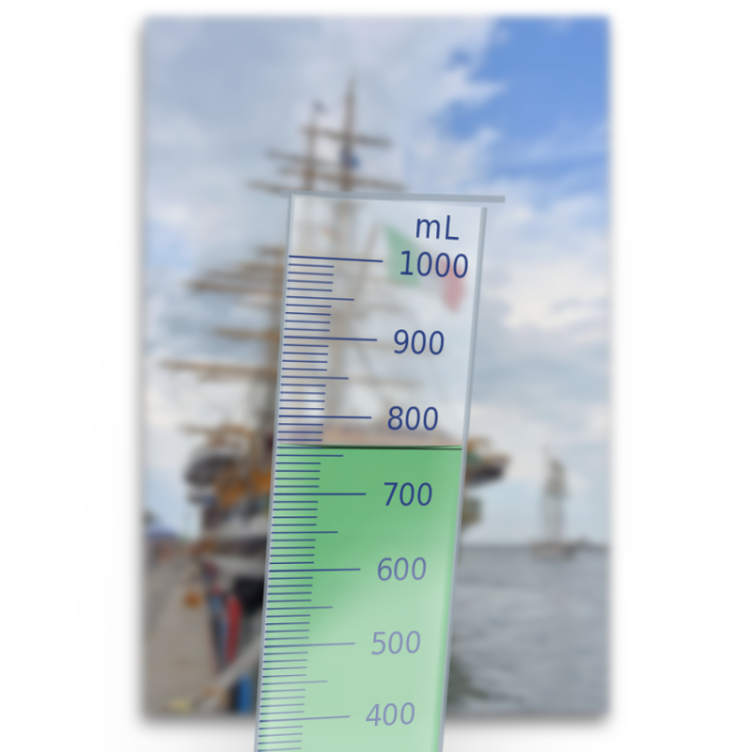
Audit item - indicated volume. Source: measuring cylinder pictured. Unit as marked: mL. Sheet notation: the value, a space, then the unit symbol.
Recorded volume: 760 mL
